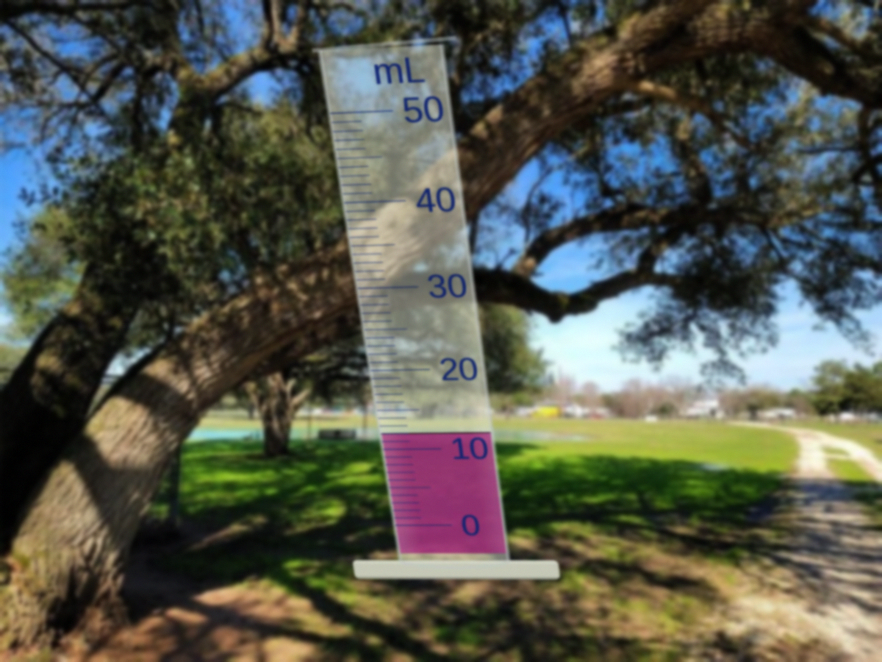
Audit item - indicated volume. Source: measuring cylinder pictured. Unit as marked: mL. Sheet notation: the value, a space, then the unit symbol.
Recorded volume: 12 mL
